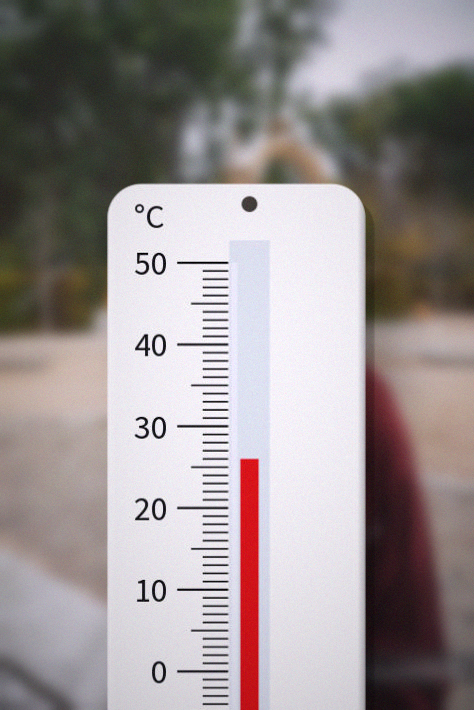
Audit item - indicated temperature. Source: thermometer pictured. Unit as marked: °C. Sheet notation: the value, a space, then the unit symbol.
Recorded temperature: 26 °C
